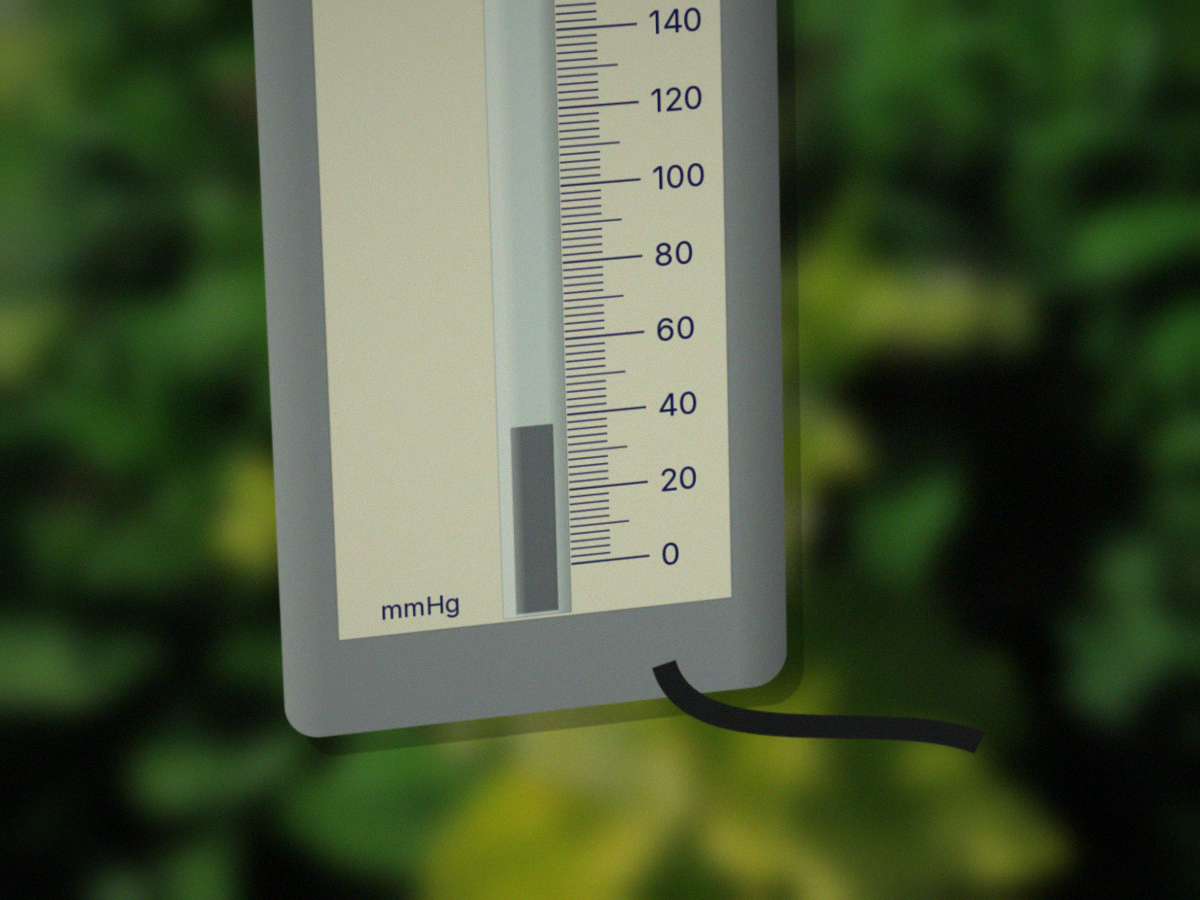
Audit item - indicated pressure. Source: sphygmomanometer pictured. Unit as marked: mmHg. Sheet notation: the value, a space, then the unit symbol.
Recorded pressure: 38 mmHg
